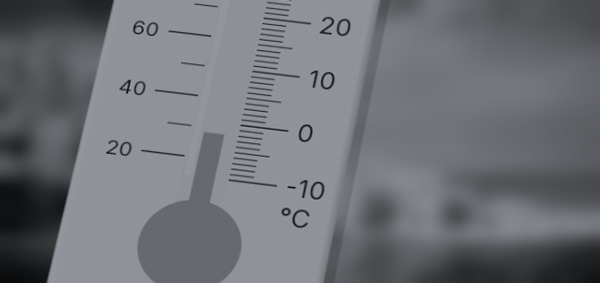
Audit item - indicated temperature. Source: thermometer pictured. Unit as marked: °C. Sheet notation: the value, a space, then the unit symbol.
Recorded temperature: -2 °C
